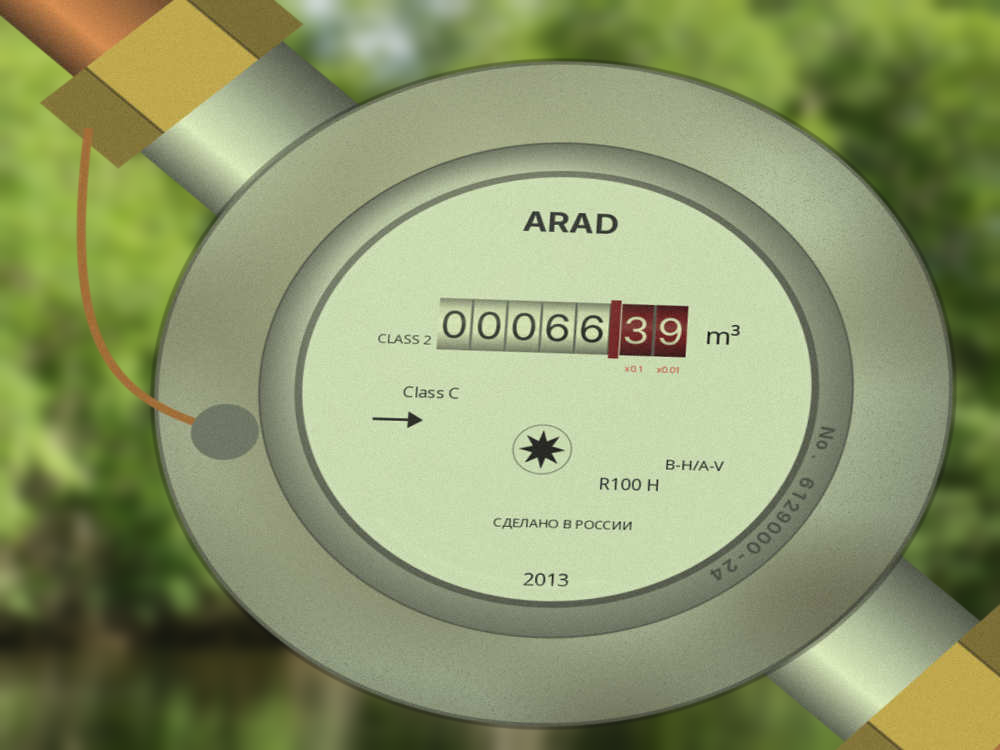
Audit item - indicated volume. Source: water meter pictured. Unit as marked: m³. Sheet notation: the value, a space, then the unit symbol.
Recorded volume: 66.39 m³
